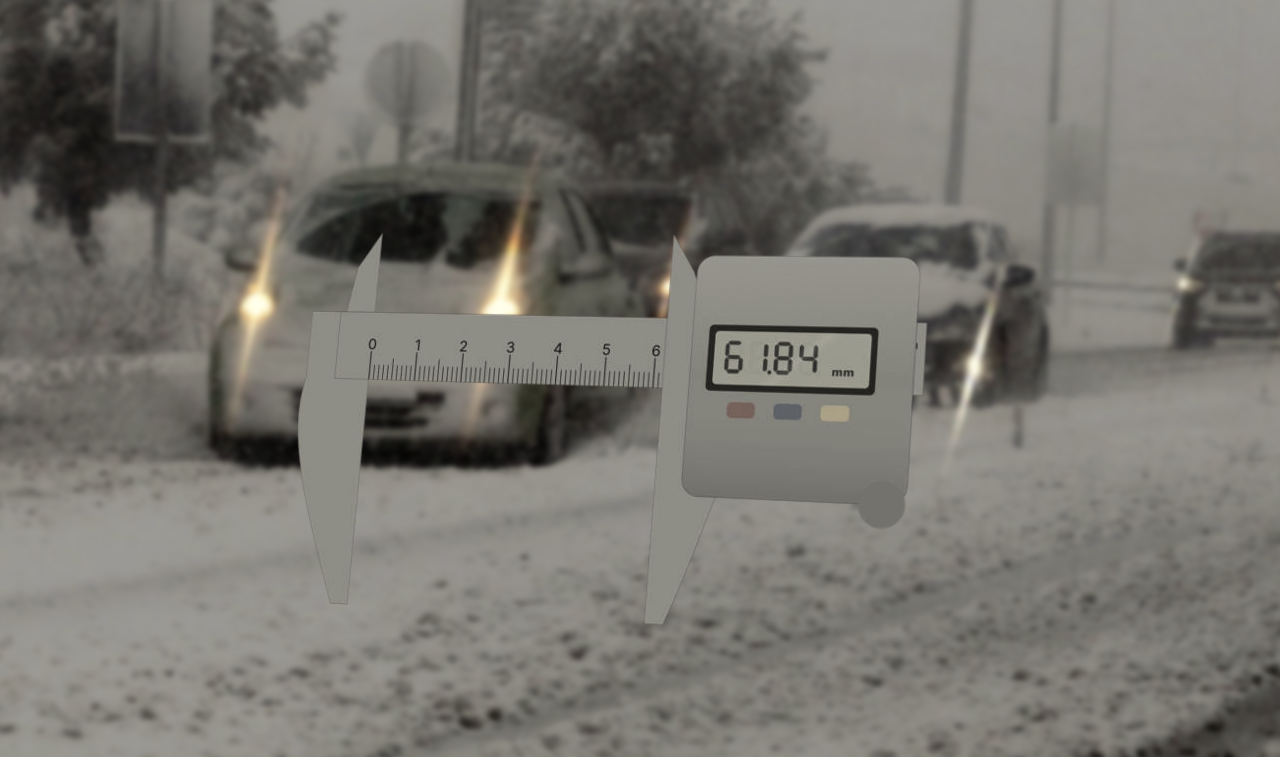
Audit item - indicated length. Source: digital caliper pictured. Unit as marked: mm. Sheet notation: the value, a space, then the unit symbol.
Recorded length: 61.84 mm
